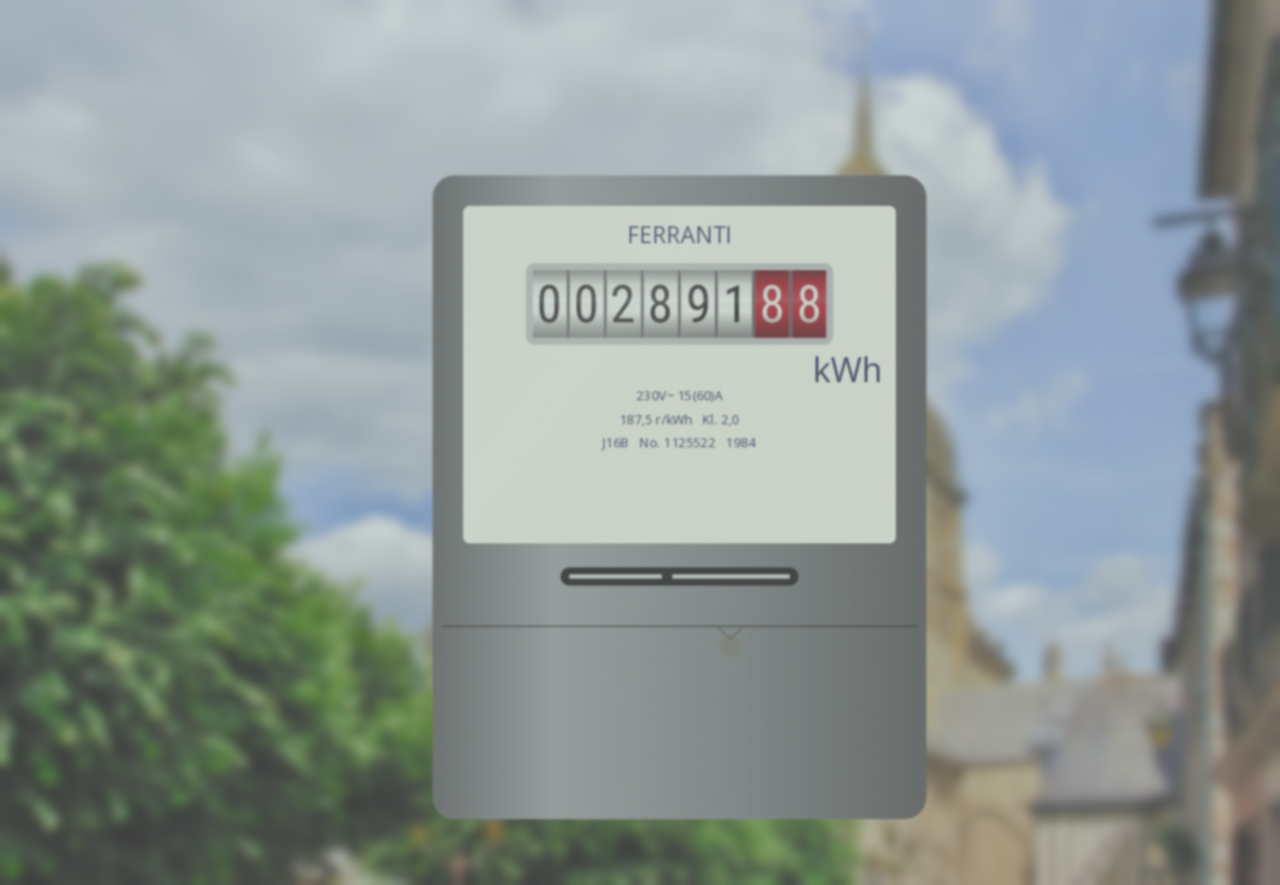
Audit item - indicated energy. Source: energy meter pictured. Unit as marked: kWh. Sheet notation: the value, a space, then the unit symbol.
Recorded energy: 2891.88 kWh
